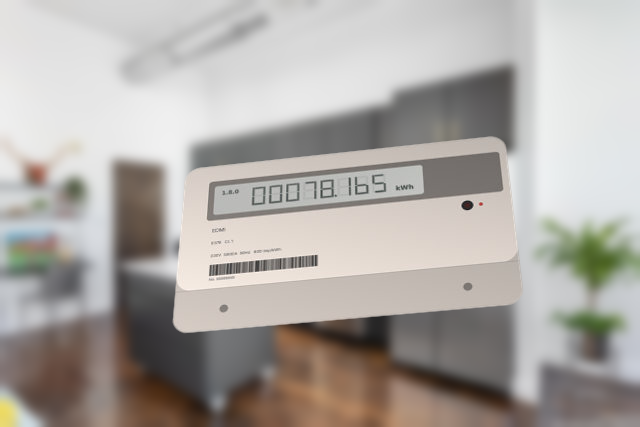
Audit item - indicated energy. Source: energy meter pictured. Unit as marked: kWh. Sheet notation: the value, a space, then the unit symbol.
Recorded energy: 78.165 kWh
